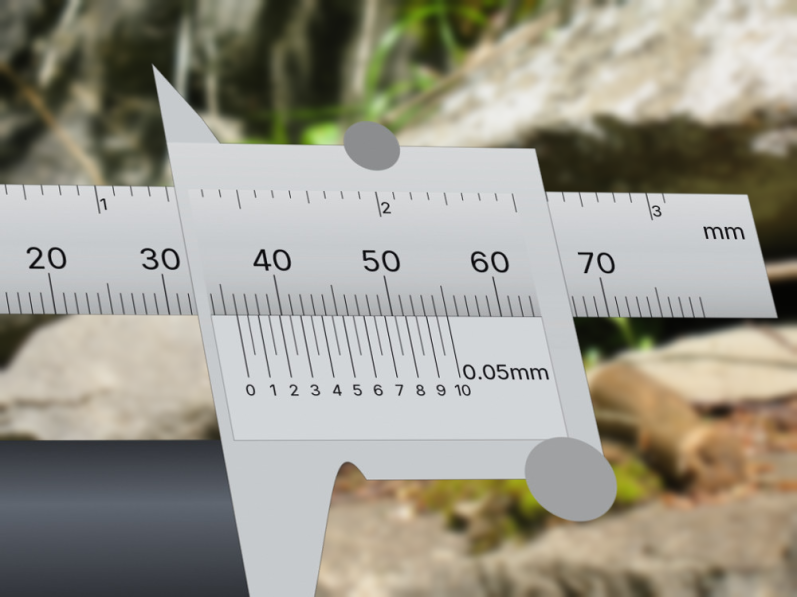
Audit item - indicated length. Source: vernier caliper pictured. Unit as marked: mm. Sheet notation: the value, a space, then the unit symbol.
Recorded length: 36.0 mm
